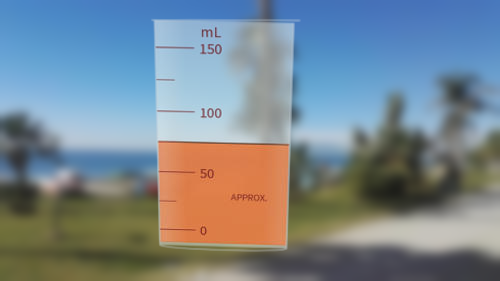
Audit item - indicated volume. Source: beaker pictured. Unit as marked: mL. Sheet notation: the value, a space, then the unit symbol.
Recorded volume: 75 mL
